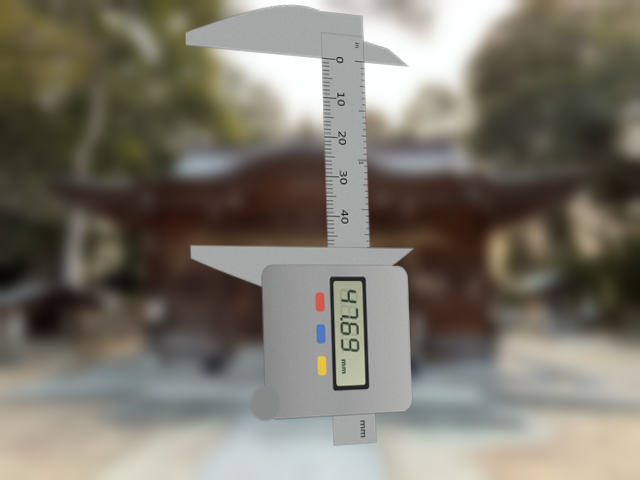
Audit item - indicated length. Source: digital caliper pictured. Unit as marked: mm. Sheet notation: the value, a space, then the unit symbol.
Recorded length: 47.69 mm
